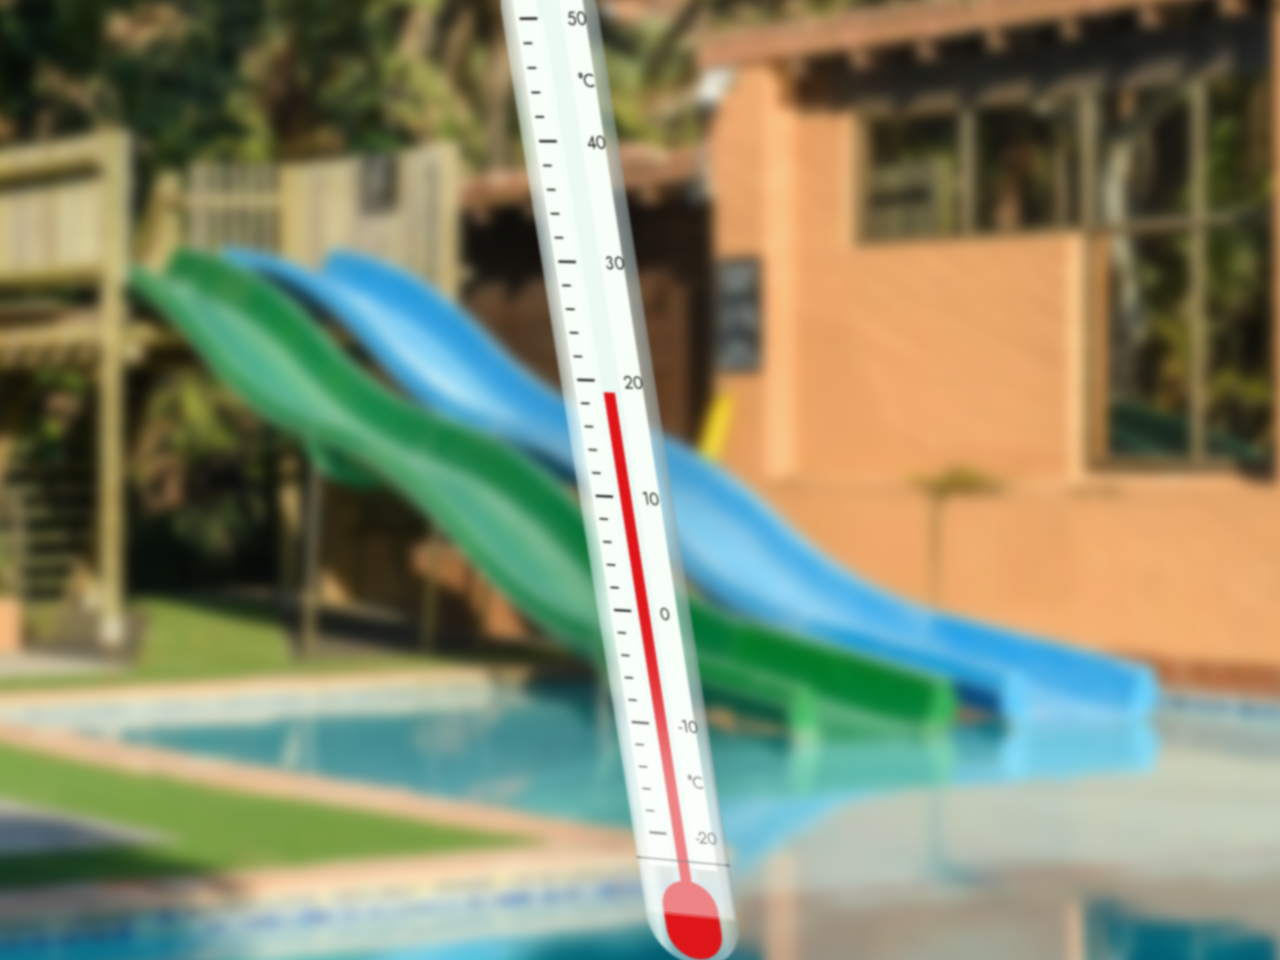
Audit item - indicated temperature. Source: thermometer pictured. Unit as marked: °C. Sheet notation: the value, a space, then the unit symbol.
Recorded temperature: 19 °C
